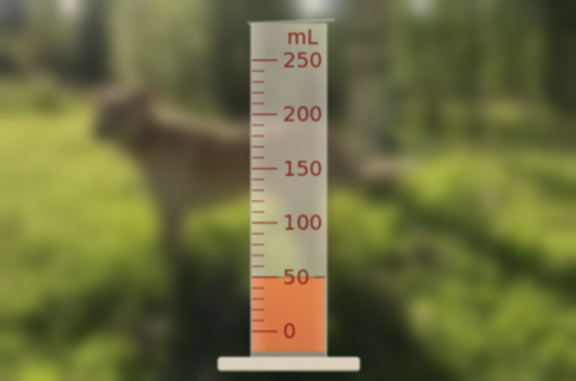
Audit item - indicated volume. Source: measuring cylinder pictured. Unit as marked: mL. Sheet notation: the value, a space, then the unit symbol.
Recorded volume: 50 mL
